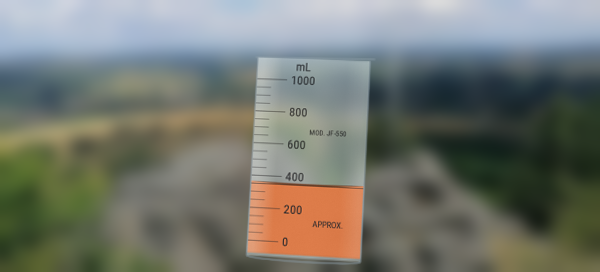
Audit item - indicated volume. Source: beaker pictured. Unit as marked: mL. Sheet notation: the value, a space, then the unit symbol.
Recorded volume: 350 mL
